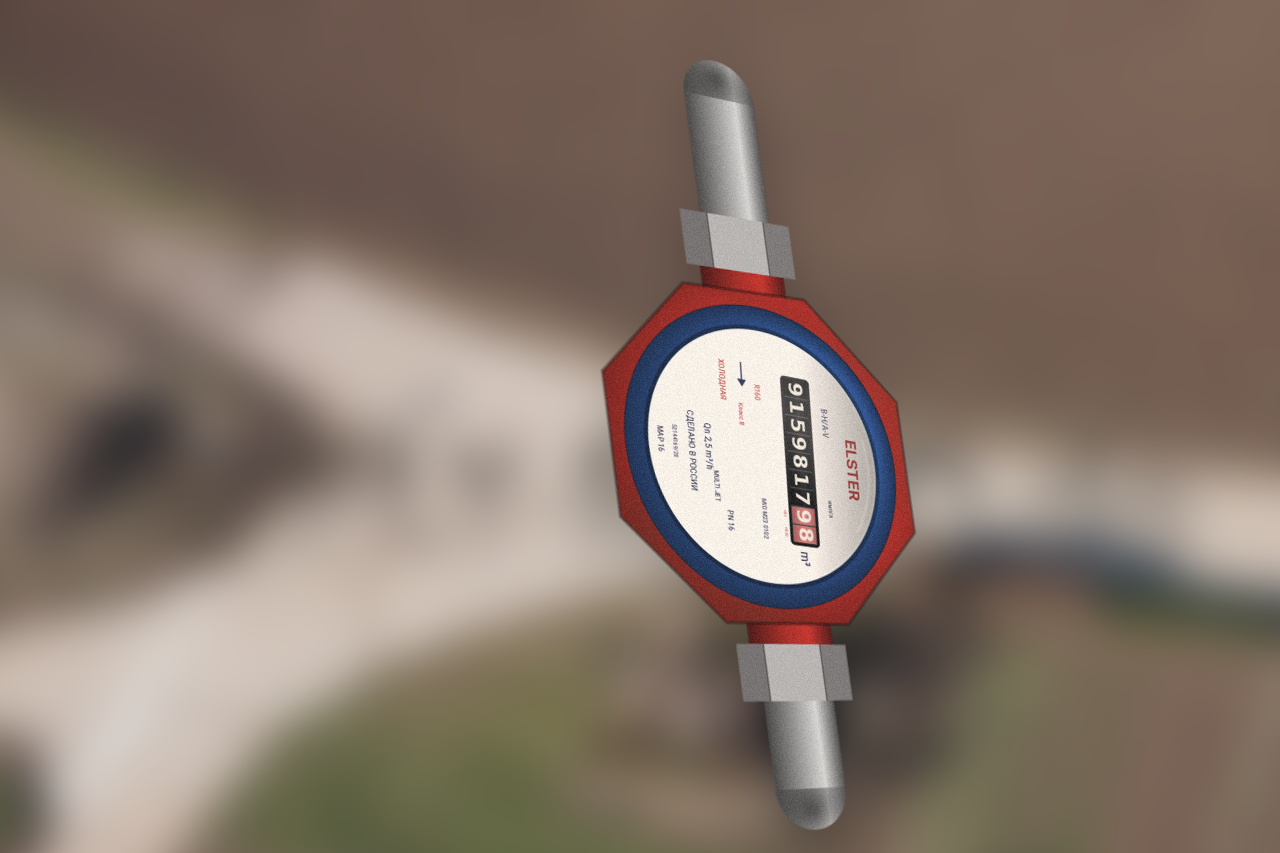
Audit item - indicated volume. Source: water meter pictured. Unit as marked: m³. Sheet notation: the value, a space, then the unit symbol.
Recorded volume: 9159817.98 m³
